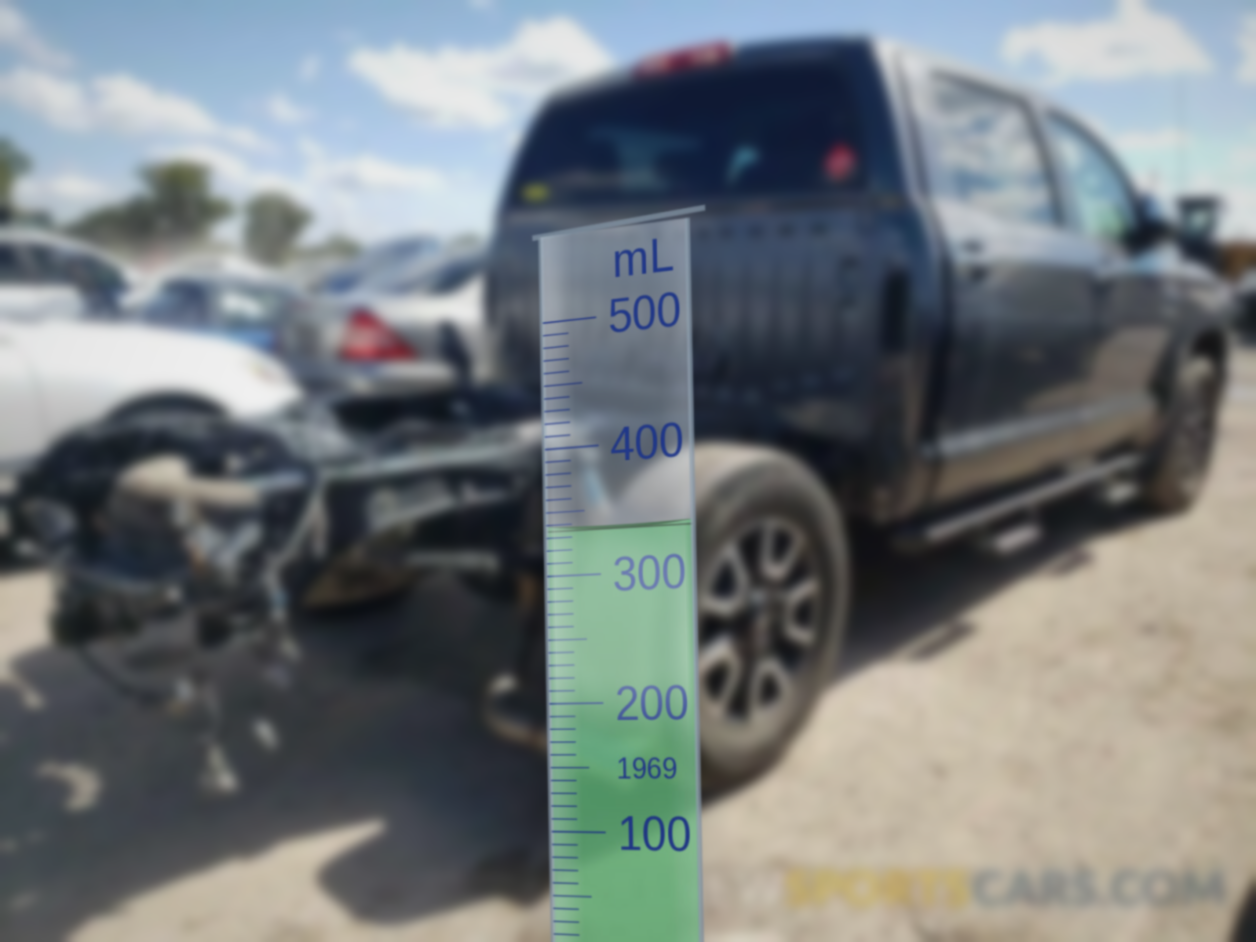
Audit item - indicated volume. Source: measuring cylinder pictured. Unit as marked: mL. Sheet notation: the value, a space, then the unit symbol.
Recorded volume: 335 mL
